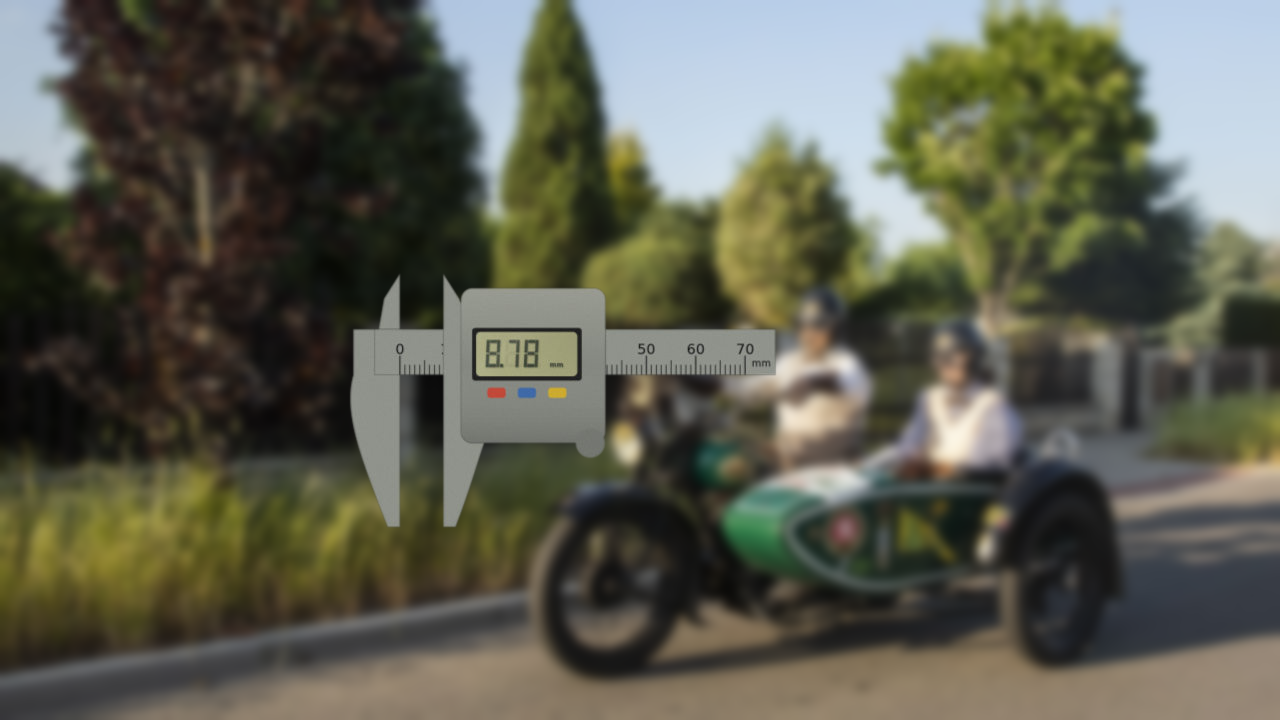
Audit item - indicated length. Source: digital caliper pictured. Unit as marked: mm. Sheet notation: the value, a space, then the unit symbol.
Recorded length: 8.78 mm
